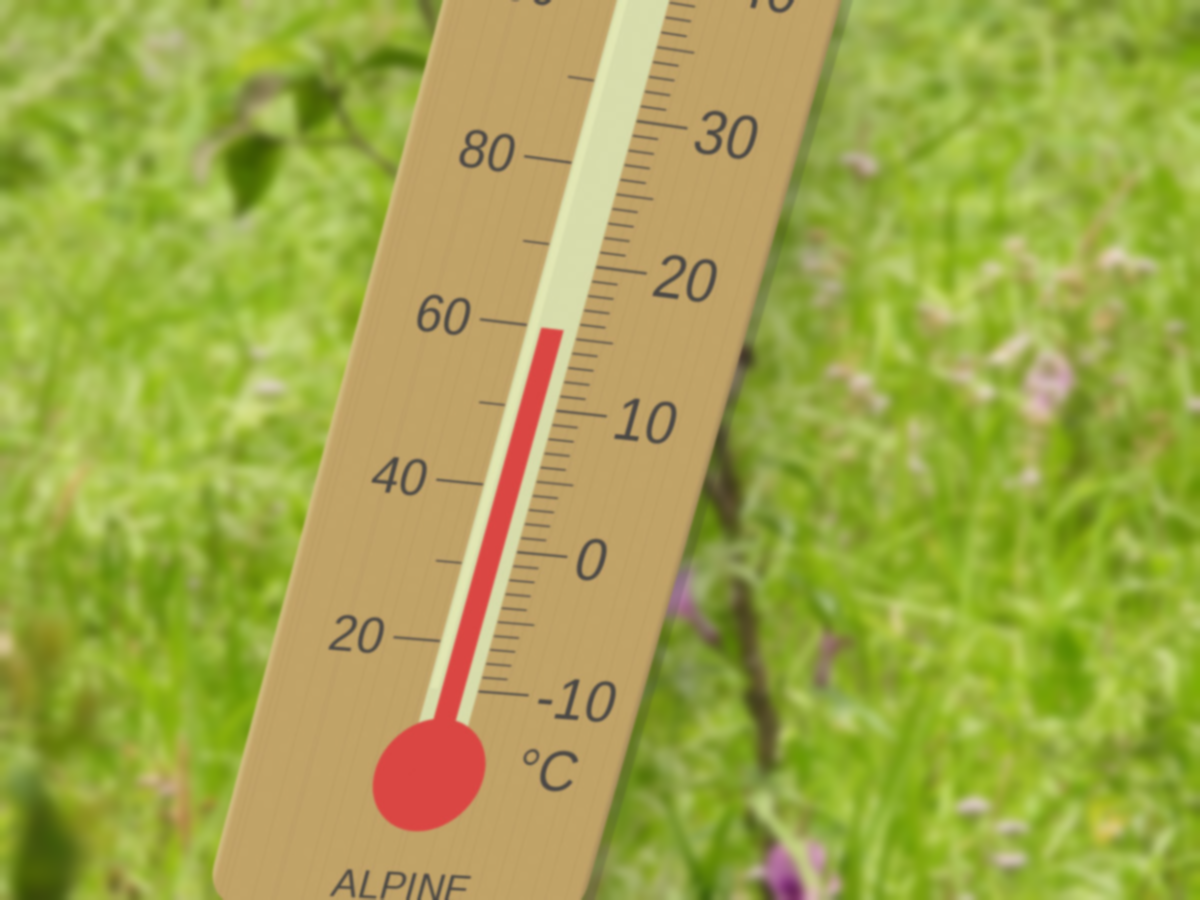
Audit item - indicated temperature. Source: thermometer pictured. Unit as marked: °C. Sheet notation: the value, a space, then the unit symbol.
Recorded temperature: 15.5 °C
